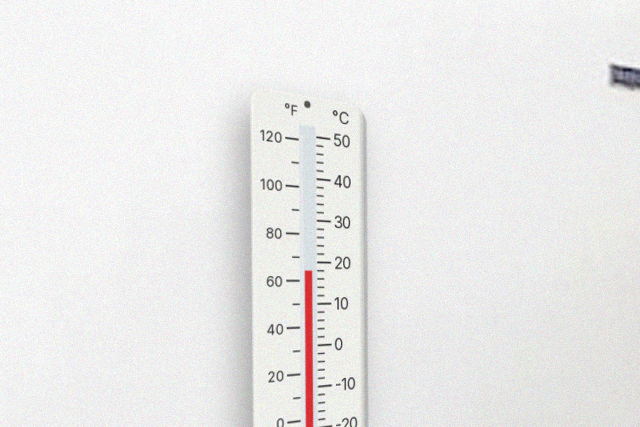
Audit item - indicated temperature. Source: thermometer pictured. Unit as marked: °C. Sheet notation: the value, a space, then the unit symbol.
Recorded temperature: 18 °C
